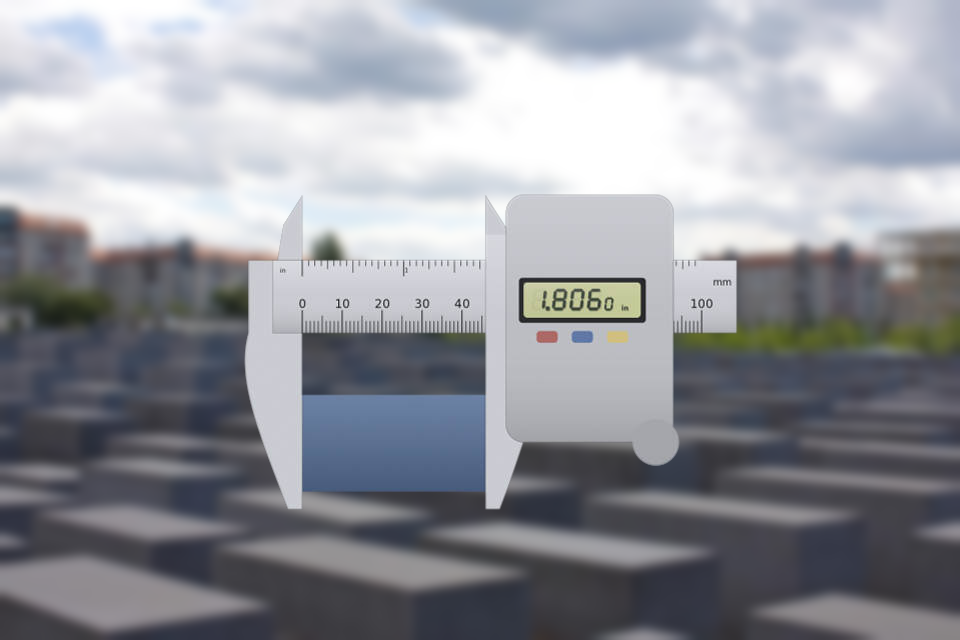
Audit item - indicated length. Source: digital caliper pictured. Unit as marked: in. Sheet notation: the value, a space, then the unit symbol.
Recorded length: 1.8060 in
